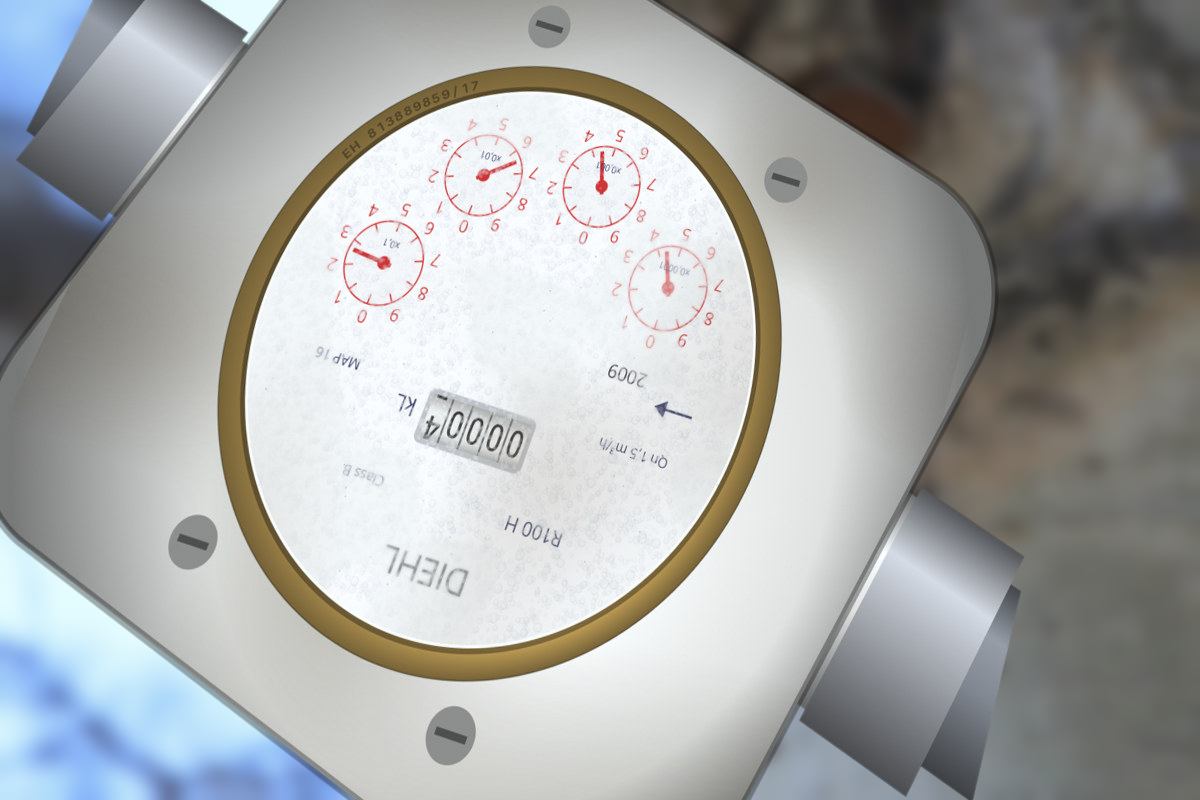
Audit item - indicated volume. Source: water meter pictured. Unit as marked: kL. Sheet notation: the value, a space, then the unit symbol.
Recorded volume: 4.2644 kL
